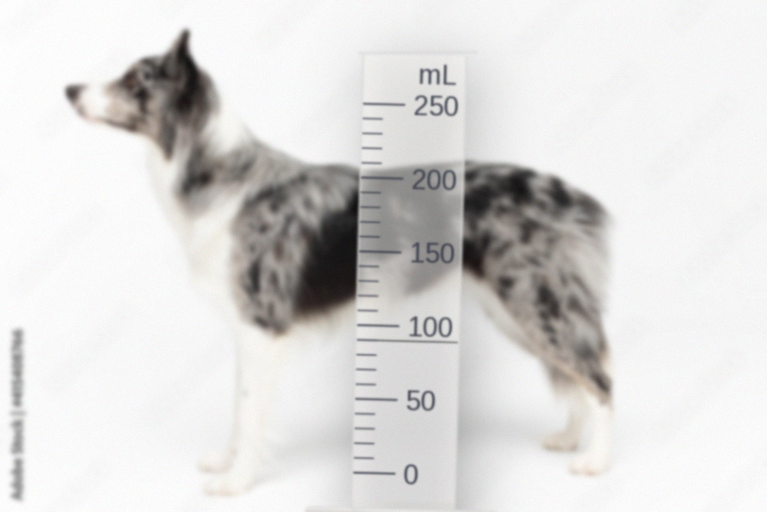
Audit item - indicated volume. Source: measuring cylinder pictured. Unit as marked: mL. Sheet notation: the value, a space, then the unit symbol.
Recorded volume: 90 mL
